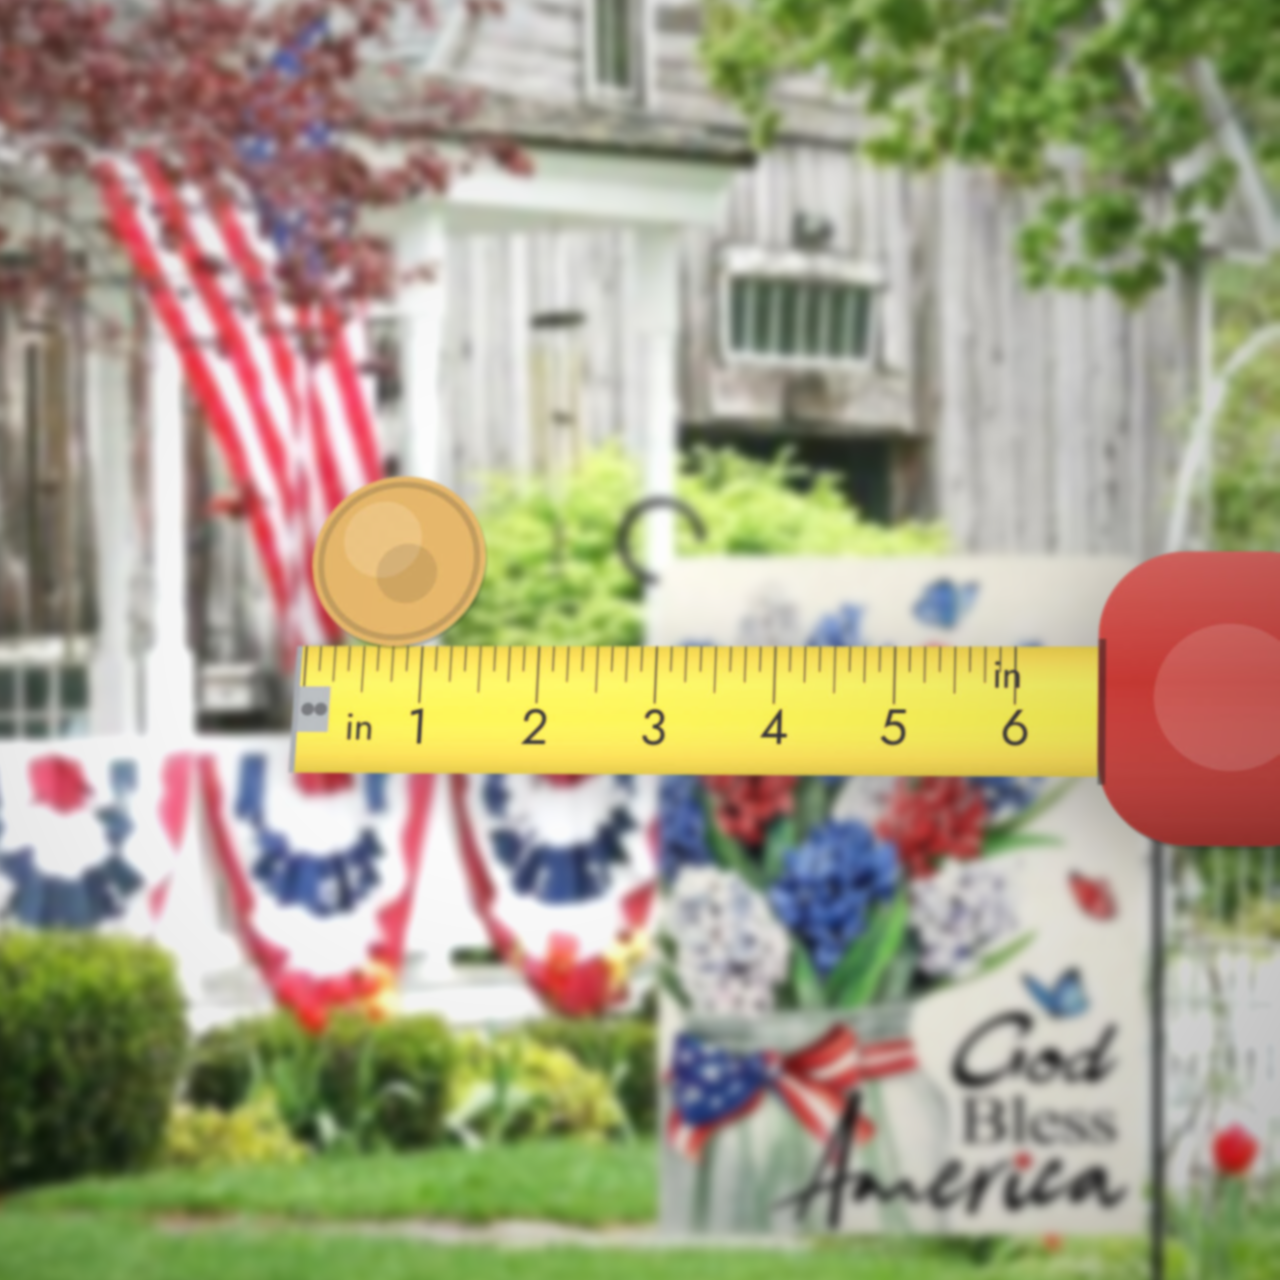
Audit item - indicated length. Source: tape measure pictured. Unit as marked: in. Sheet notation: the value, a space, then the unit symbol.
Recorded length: 1.5 in
